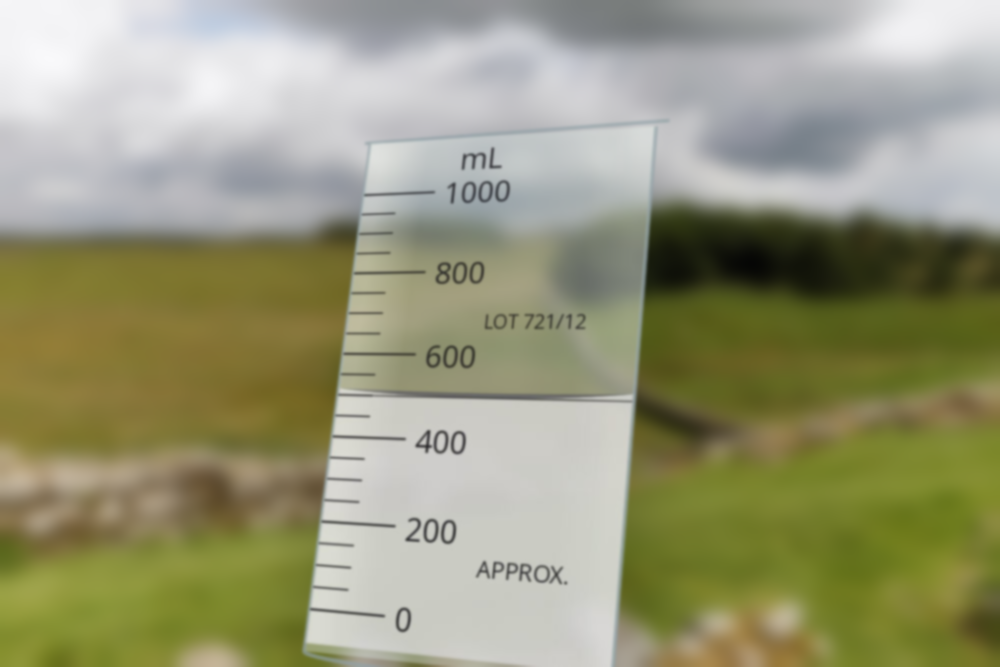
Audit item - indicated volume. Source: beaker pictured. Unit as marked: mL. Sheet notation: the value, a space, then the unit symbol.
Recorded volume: 500 mL
